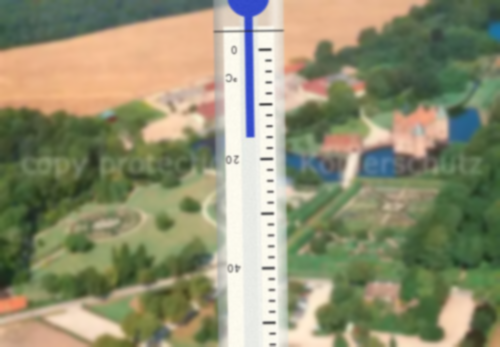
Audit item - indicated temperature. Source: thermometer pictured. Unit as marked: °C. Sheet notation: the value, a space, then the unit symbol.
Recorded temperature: 16 °C
